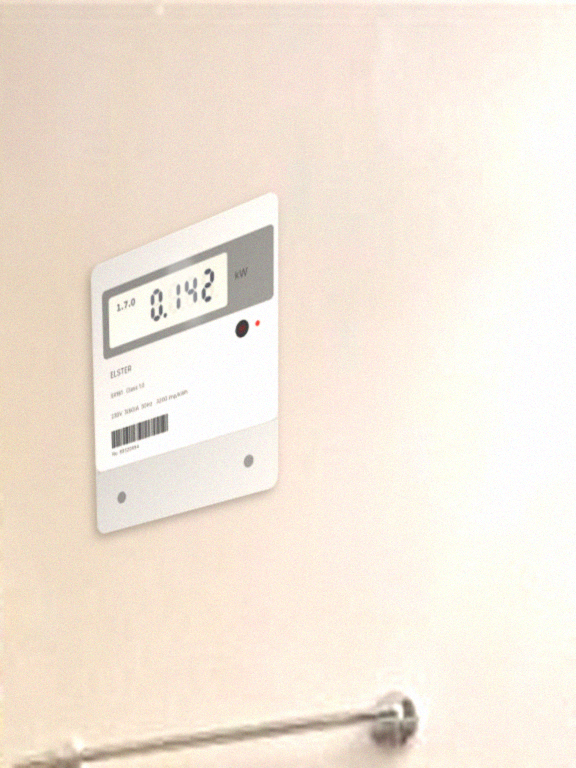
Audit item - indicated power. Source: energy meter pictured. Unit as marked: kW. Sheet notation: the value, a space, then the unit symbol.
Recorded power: 0.142 kW
